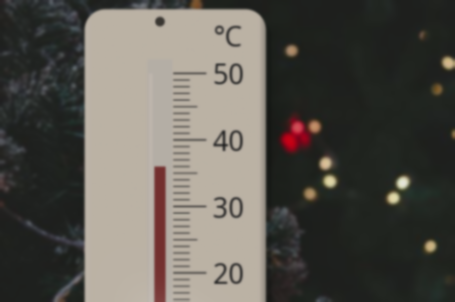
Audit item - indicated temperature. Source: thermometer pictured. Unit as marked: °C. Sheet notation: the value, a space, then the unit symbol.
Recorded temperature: 36 °C
